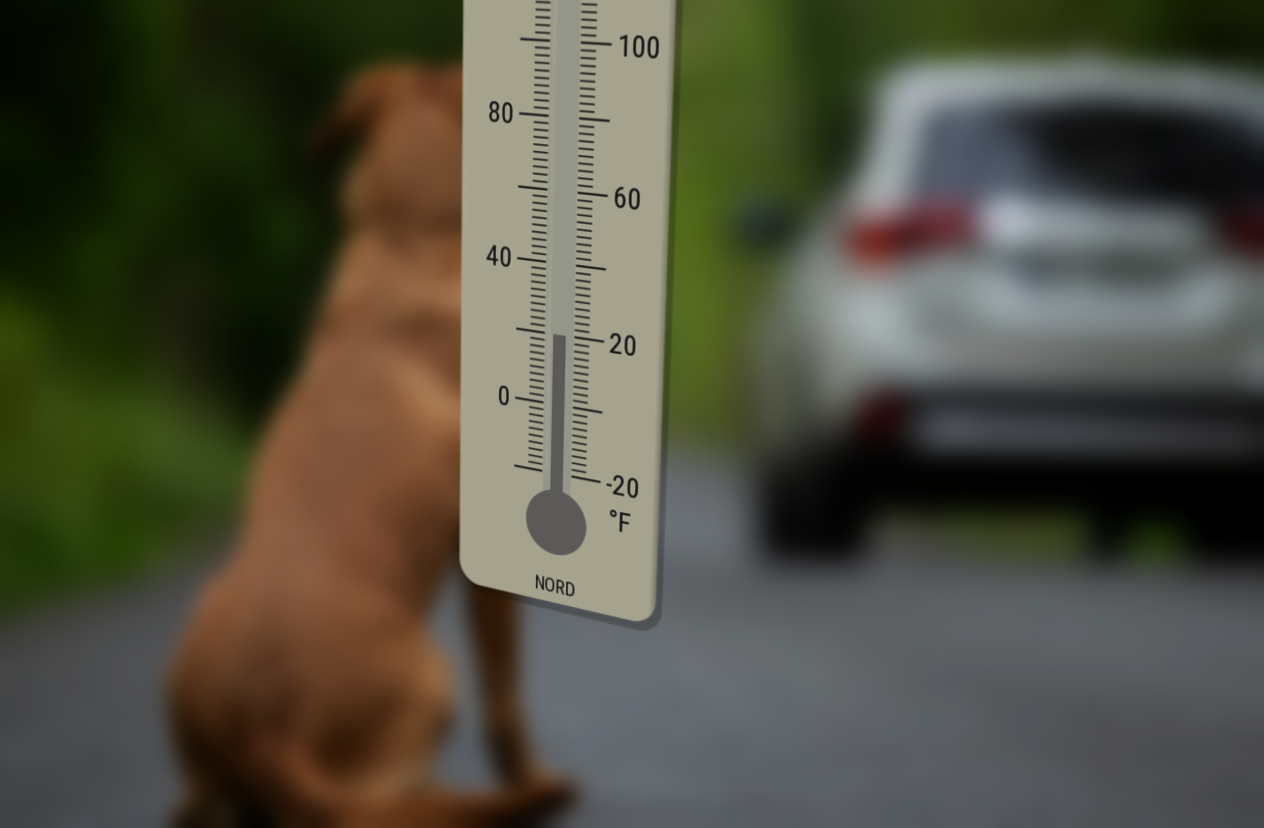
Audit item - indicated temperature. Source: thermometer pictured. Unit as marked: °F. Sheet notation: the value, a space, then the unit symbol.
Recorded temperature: 20 °F
